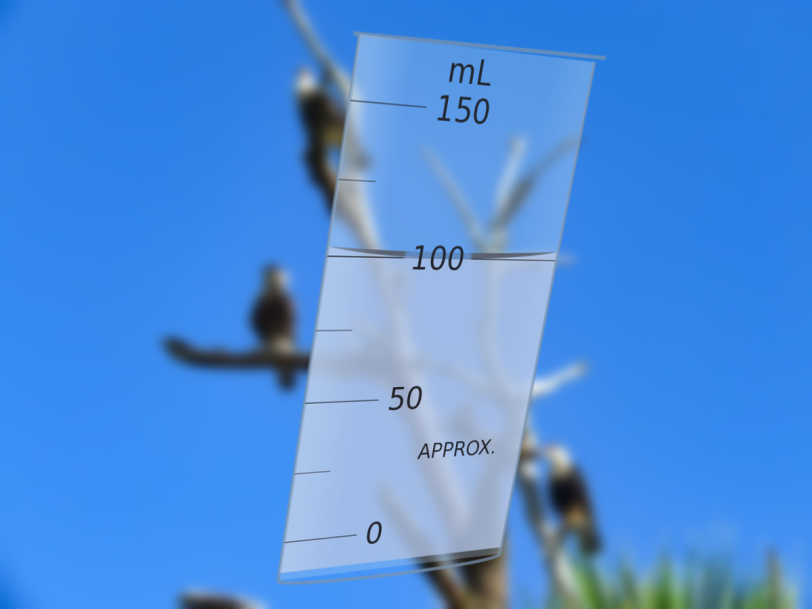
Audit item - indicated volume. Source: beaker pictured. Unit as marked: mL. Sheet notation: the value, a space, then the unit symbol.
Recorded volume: 100 mL
